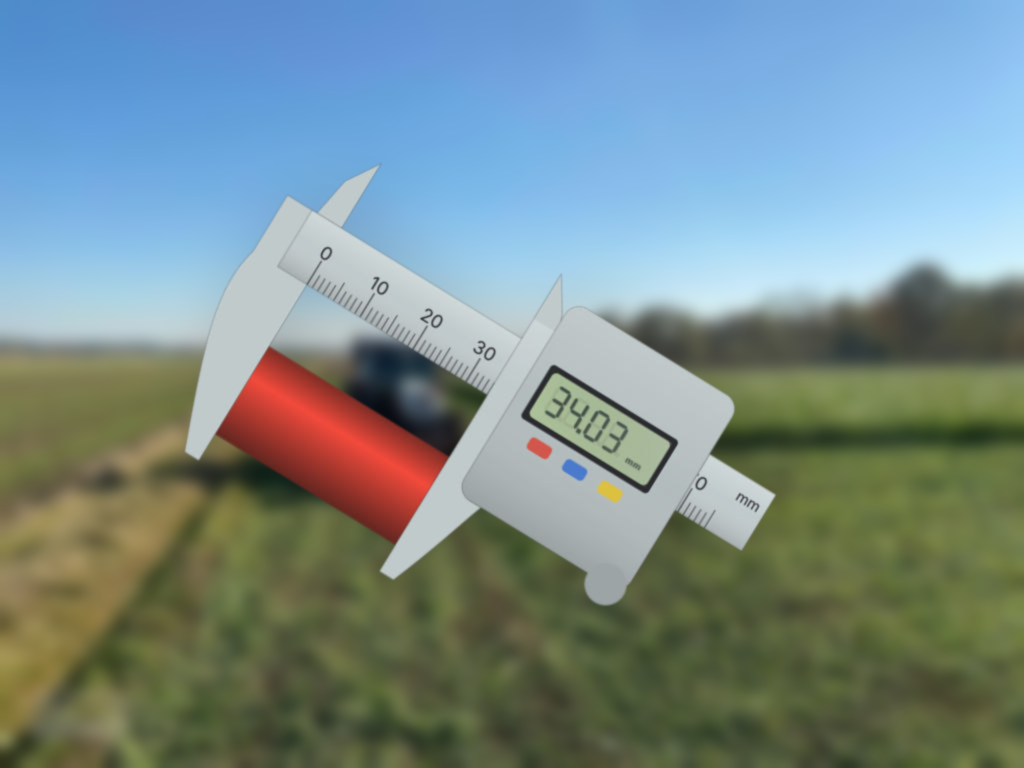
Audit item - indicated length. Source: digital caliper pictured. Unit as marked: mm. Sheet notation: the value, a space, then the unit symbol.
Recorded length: 34.03 mm
